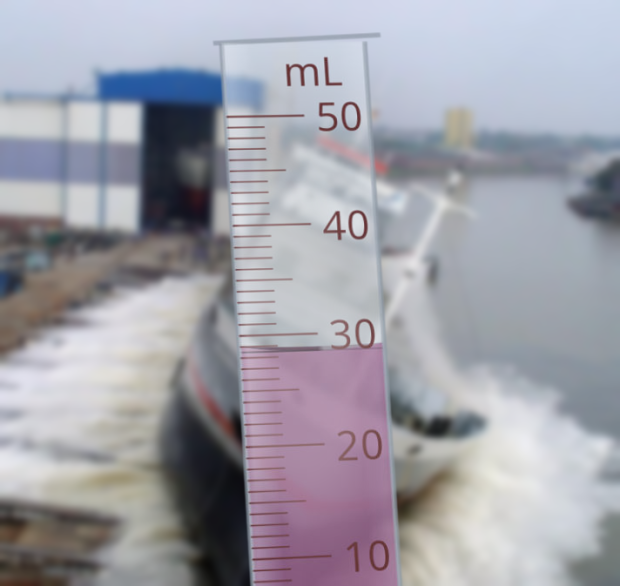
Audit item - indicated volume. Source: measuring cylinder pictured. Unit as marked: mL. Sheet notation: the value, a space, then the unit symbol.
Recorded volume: 28.5 mL
